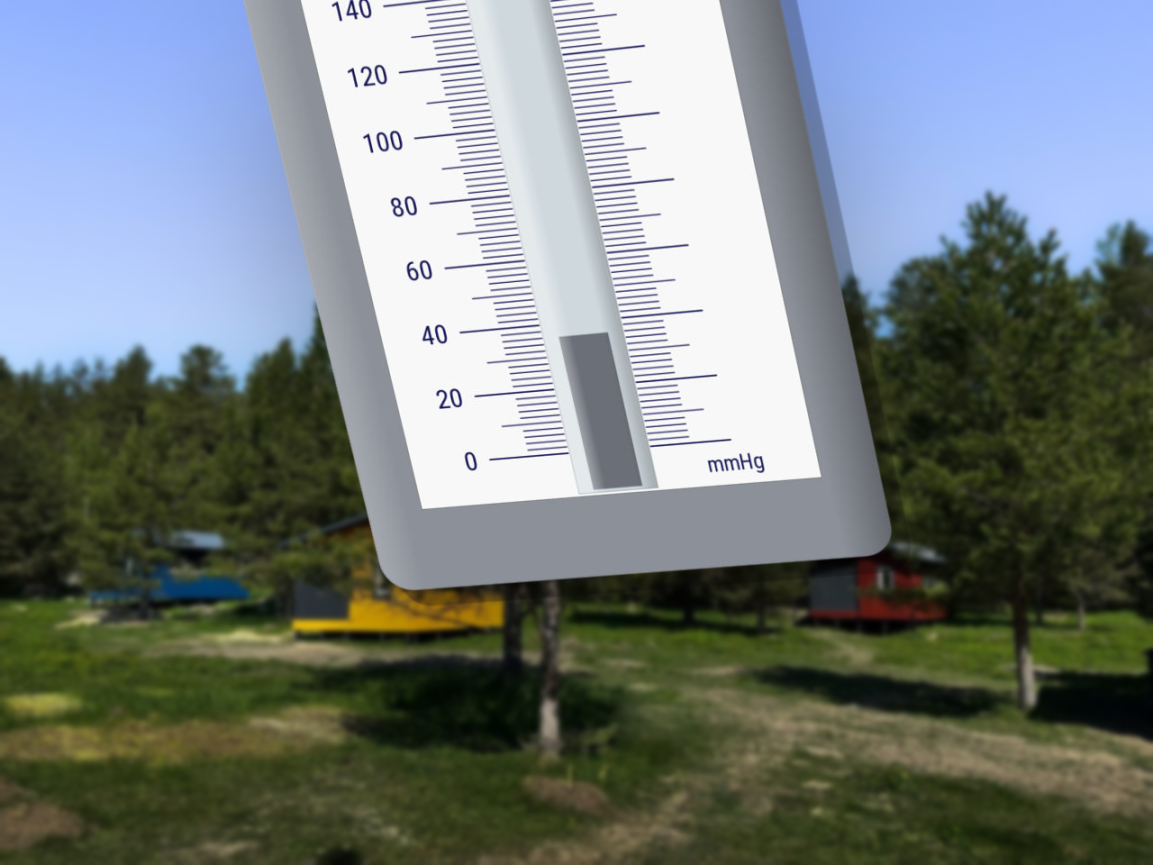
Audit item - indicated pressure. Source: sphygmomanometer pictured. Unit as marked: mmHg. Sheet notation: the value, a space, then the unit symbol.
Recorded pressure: 36 mmHg
